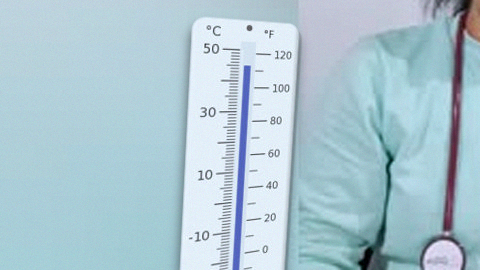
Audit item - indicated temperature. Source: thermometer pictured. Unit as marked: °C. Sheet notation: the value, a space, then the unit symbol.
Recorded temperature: 45 °C
